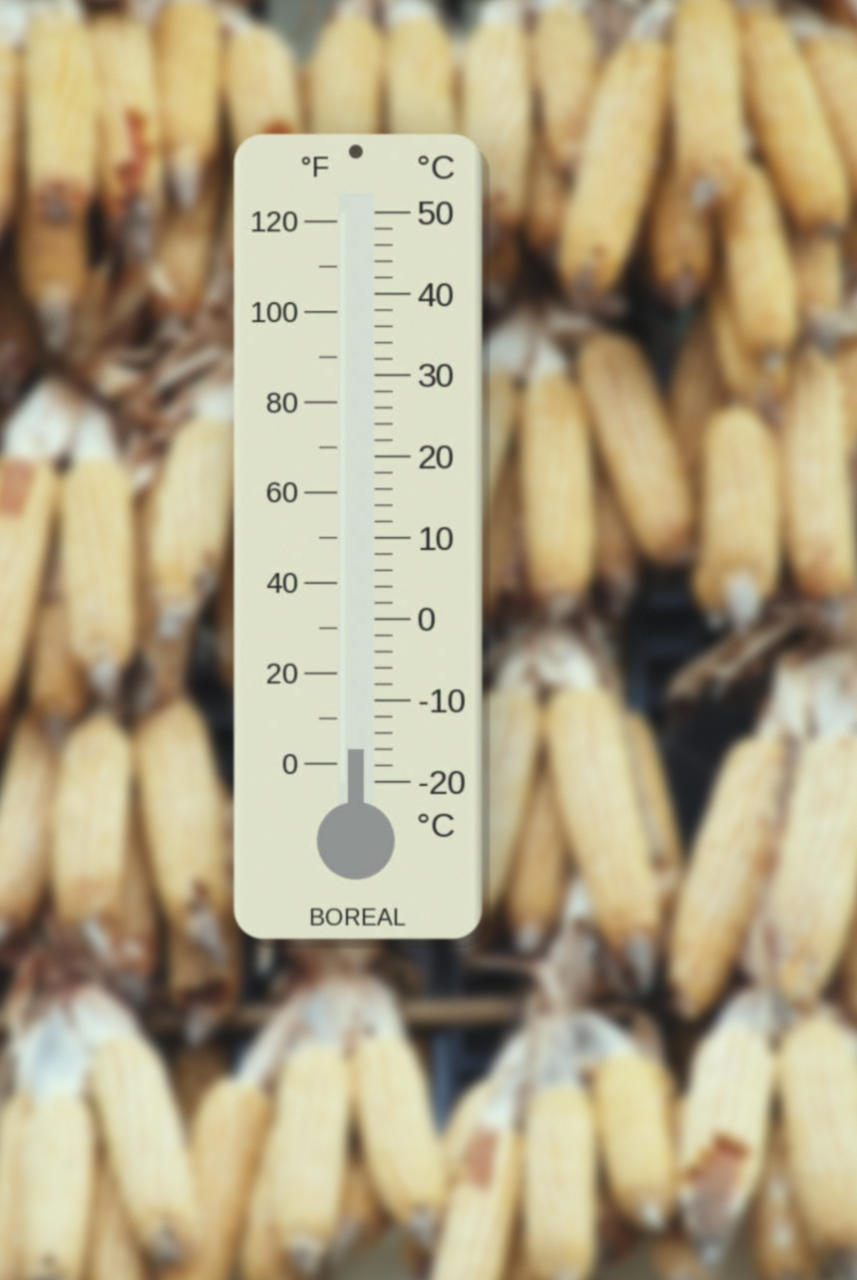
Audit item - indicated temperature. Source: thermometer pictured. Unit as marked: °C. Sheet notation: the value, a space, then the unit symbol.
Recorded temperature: -16 °C
